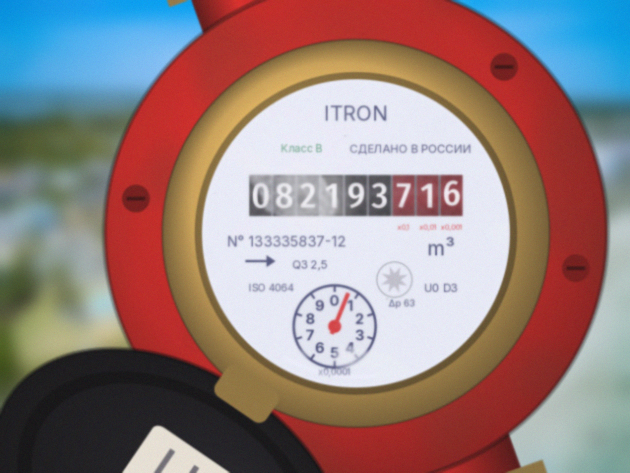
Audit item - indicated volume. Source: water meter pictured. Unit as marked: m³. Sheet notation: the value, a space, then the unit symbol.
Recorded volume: 82193.7160 m³
